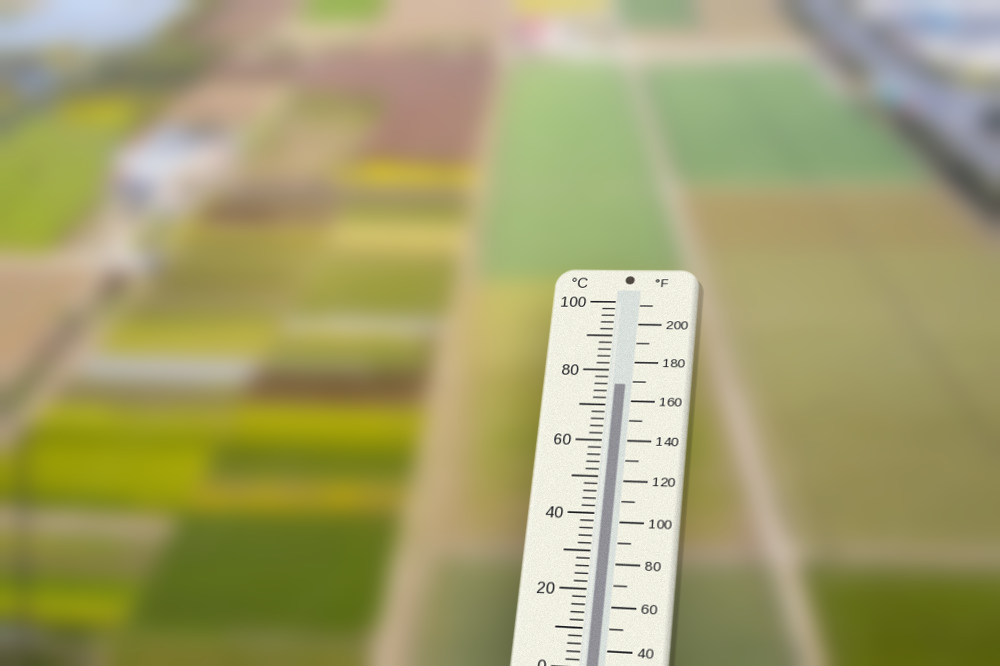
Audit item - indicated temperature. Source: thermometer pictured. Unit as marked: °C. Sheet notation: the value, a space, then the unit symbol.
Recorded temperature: 76 °C
